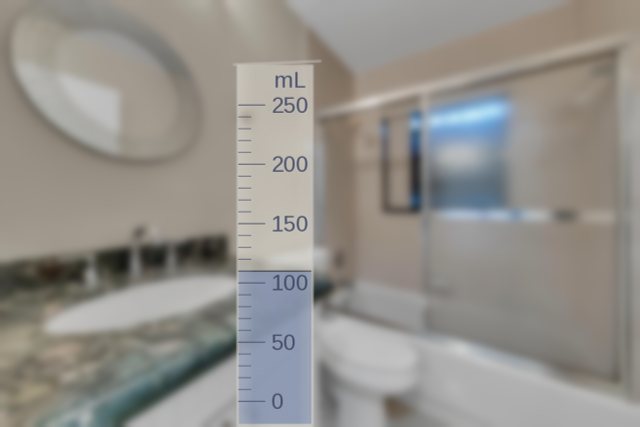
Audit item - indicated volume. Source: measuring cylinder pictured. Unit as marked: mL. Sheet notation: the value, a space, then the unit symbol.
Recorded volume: 110 mL
